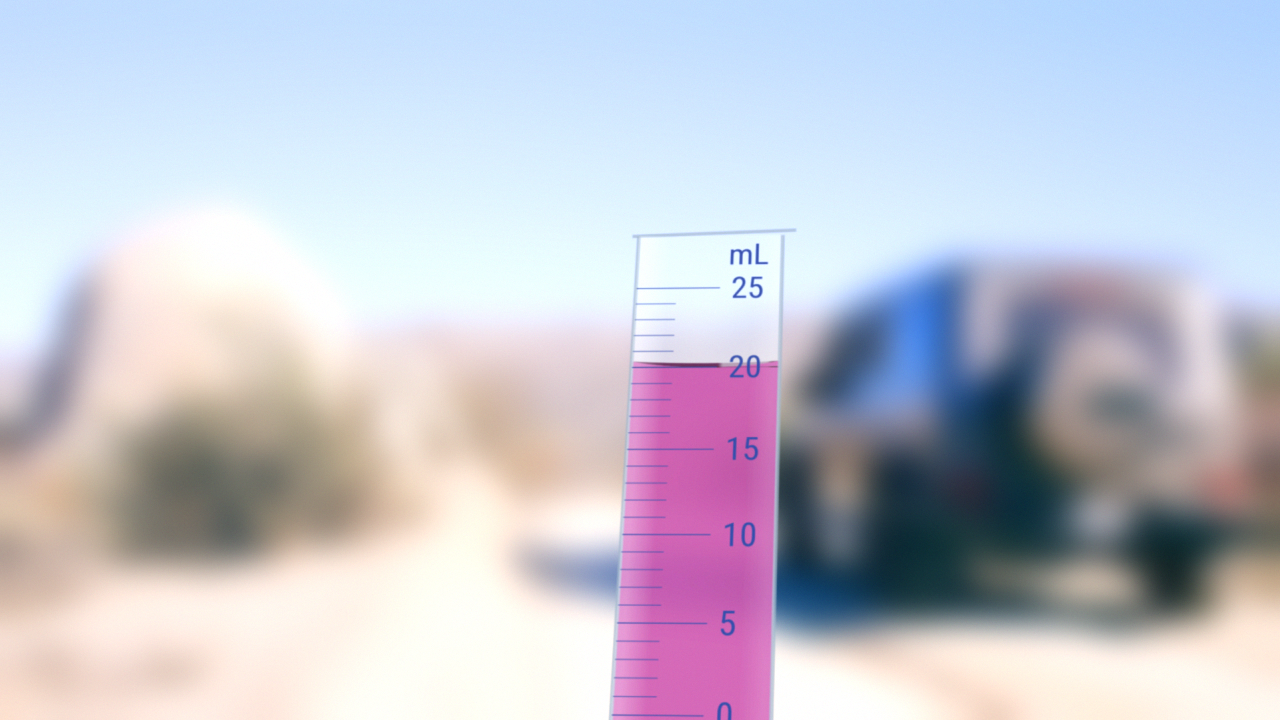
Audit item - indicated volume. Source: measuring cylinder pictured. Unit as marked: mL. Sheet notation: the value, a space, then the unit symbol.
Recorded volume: 20 mL
